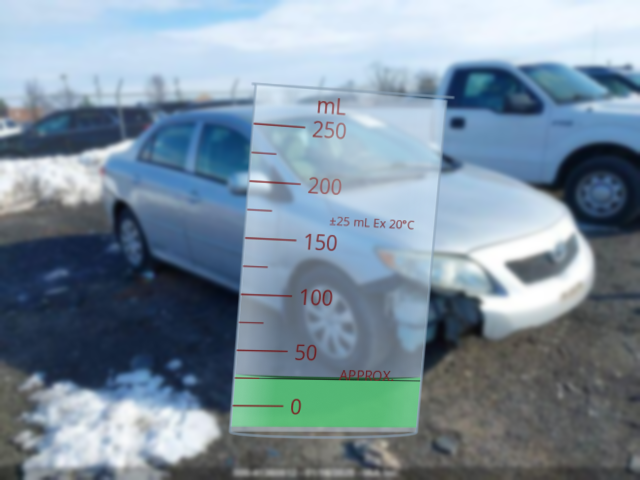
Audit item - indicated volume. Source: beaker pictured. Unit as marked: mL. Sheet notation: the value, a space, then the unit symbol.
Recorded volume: 25 mL
